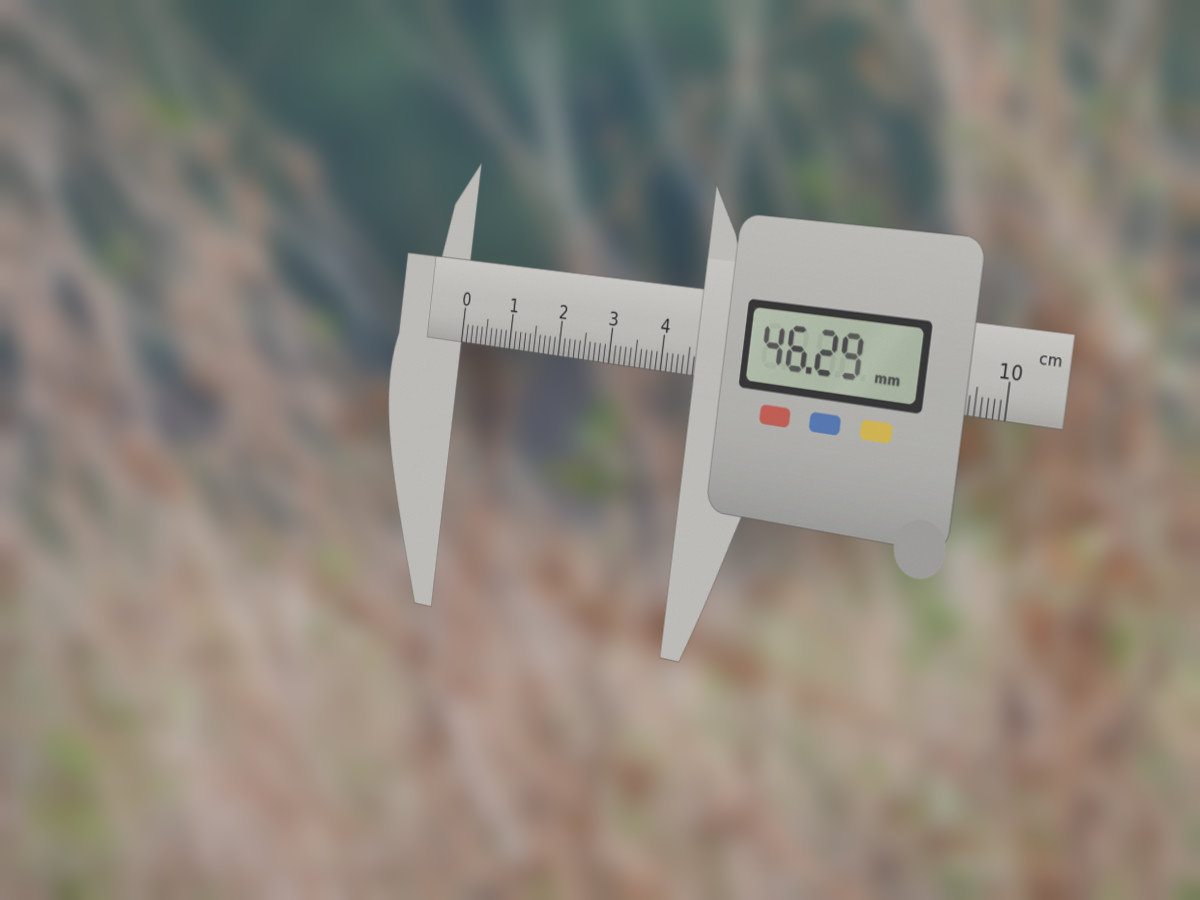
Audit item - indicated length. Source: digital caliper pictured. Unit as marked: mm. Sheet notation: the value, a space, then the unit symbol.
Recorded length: 46.29 mm
